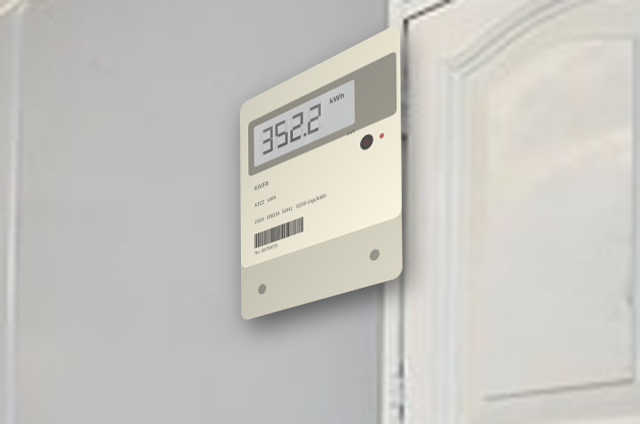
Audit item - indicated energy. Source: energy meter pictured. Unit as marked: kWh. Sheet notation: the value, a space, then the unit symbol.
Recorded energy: 352.2 kWh
